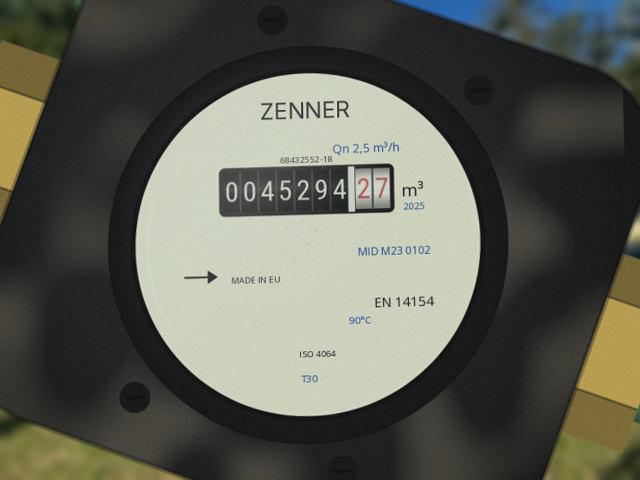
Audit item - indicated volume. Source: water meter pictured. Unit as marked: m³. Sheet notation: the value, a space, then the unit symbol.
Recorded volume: 45294.27 m³
